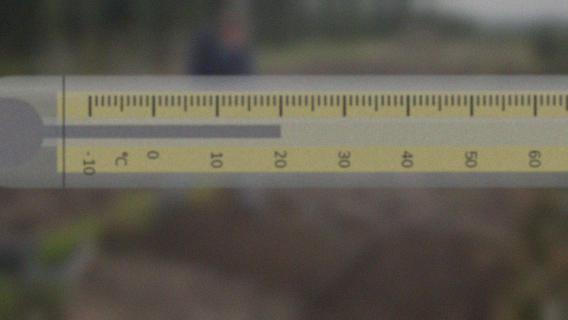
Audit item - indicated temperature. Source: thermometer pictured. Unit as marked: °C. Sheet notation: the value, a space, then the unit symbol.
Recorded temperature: 20 °C
